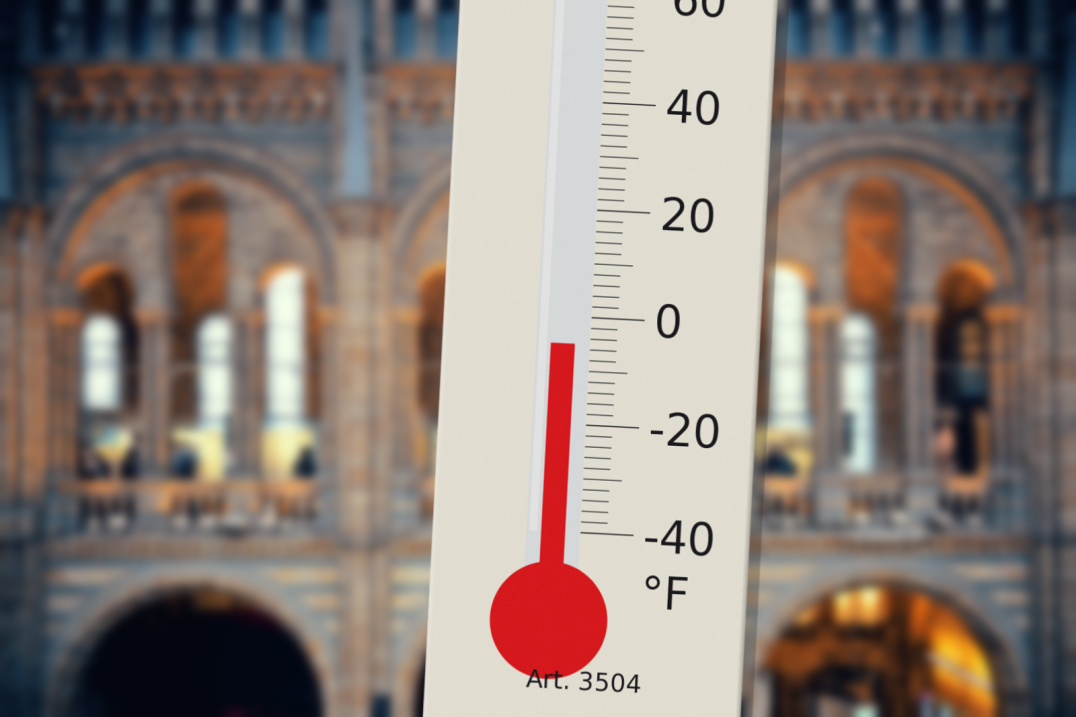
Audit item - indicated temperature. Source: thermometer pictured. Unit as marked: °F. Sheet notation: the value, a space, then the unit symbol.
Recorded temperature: -5 °F
